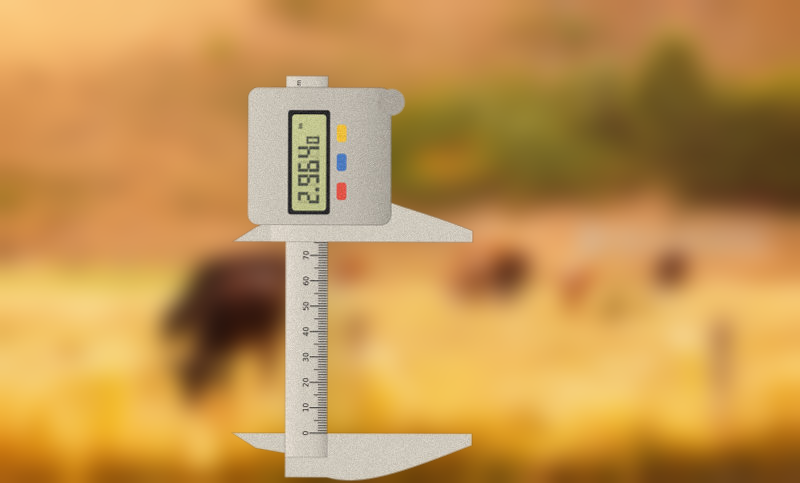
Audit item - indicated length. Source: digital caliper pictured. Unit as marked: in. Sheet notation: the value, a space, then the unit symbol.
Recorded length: 2.9640 in
